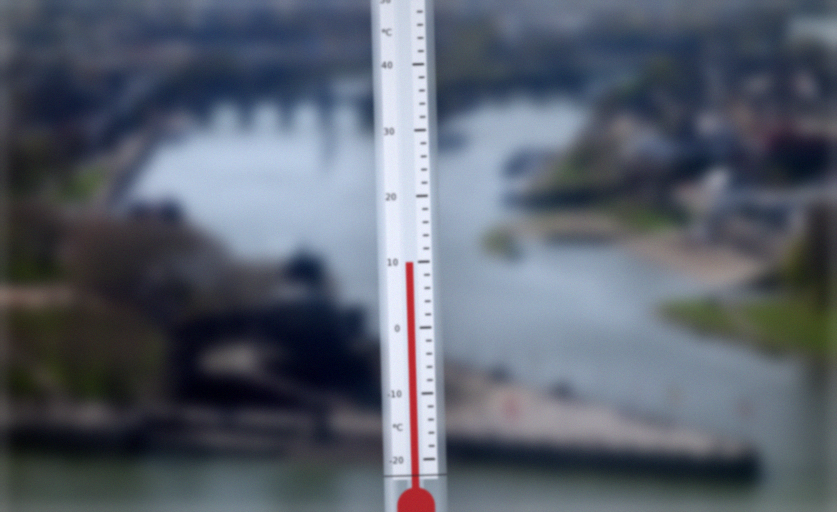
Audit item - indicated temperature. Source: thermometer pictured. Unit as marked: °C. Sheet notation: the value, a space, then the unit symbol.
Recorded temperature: 10 °C
